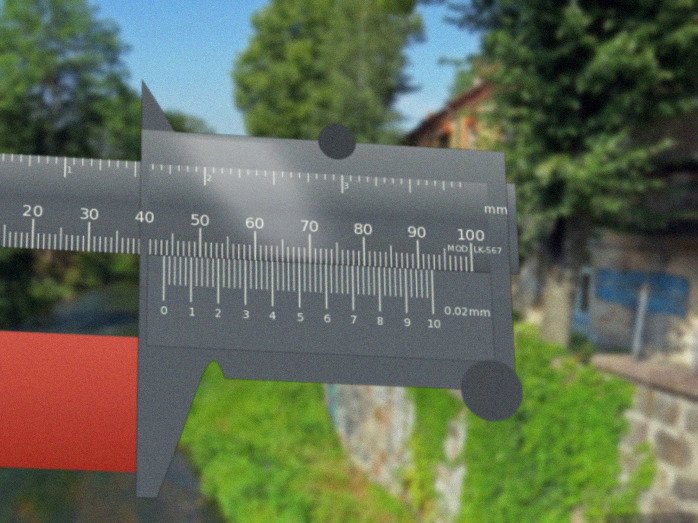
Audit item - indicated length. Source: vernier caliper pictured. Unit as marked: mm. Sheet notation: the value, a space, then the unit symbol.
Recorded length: 43.5 mm
